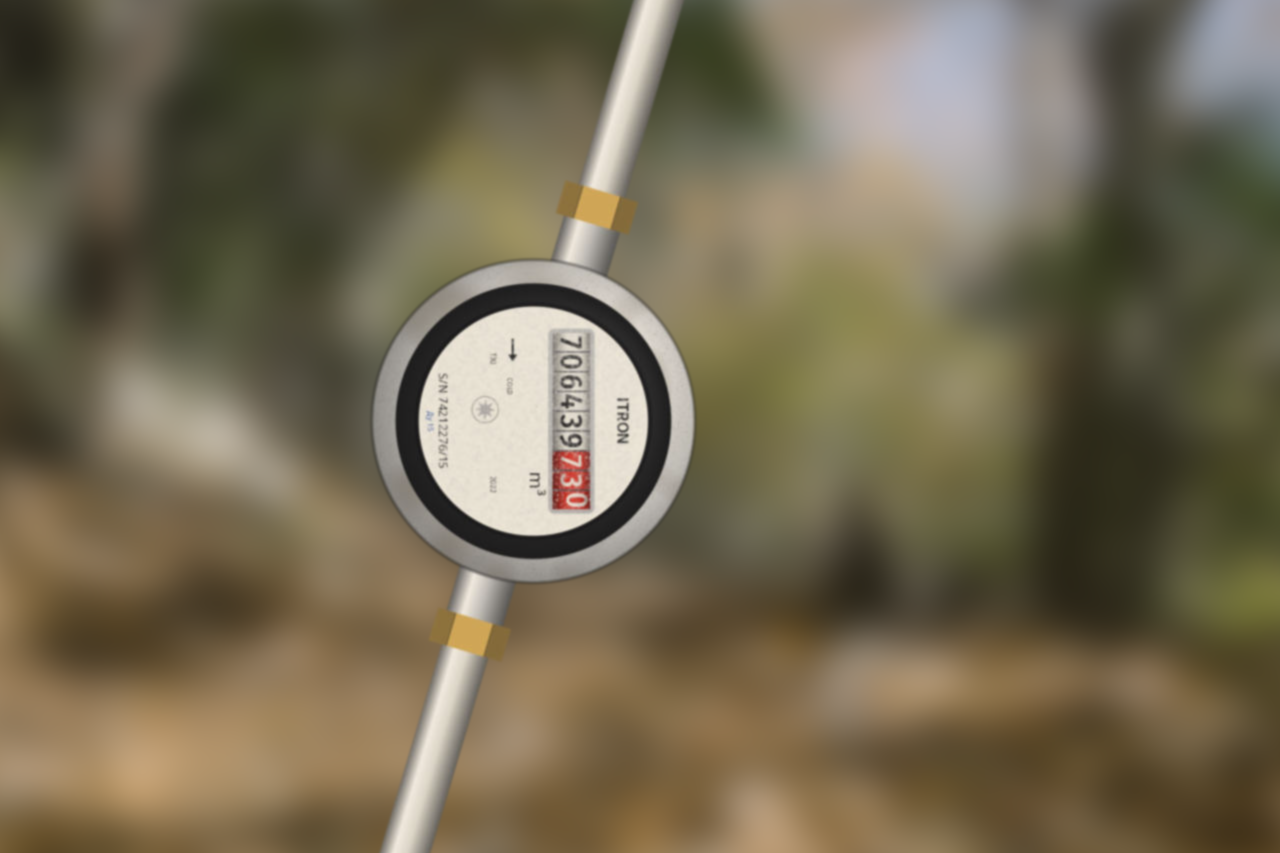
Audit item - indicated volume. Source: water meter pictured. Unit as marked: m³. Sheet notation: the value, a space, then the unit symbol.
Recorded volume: 706439.730 m³
